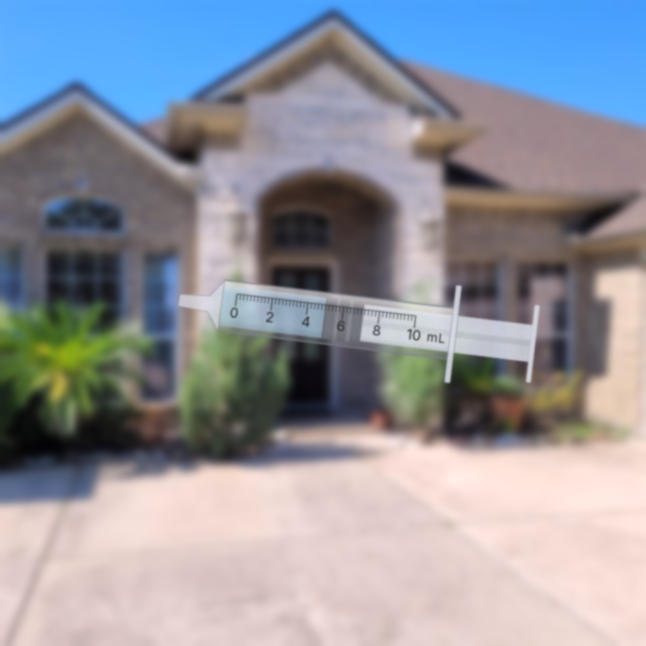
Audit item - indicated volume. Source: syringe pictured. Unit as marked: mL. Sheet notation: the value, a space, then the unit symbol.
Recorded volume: 5 mL
